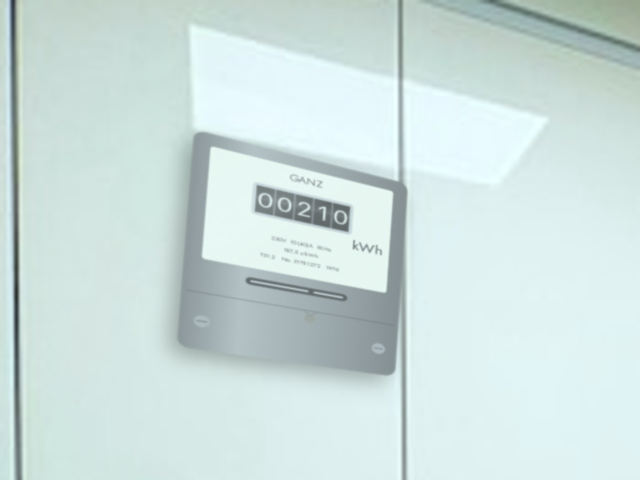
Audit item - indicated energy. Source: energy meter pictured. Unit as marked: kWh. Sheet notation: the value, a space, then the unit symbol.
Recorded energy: 210 kWh
